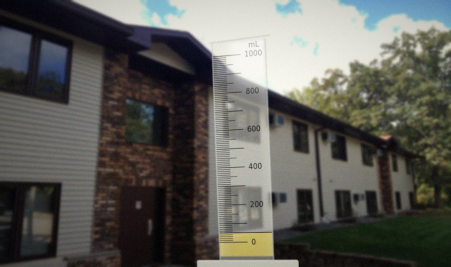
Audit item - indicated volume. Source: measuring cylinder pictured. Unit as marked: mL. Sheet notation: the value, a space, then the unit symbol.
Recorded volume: 50 mL
